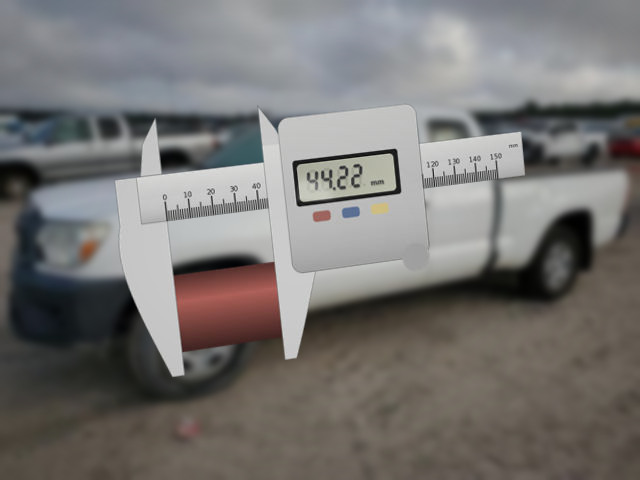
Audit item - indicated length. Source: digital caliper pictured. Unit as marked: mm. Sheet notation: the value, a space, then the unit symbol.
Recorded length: 44.22 mm
